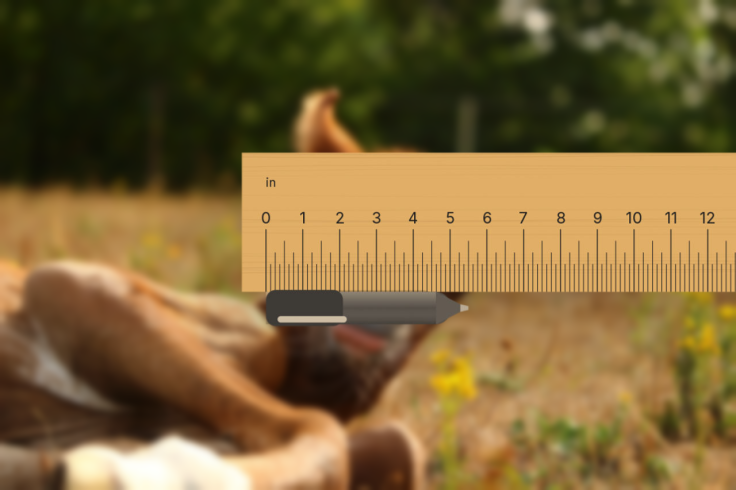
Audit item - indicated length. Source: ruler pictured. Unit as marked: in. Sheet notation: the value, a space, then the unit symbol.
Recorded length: 5.5 in
